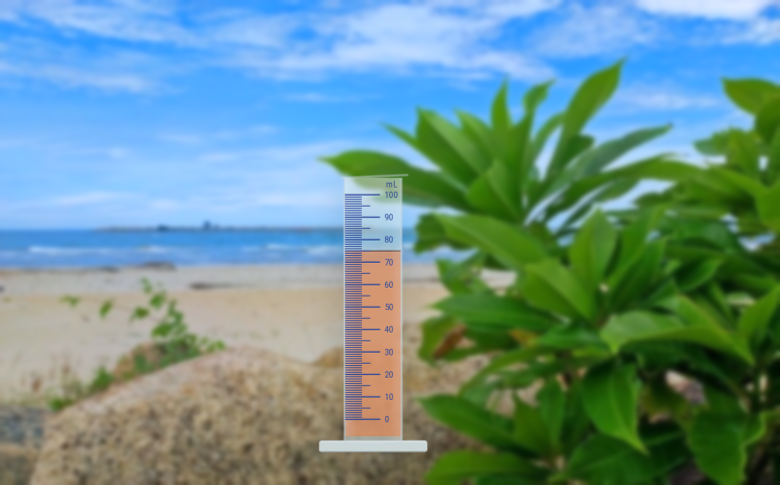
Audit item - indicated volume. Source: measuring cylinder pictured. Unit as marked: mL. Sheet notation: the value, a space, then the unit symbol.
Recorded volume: 75 mL
